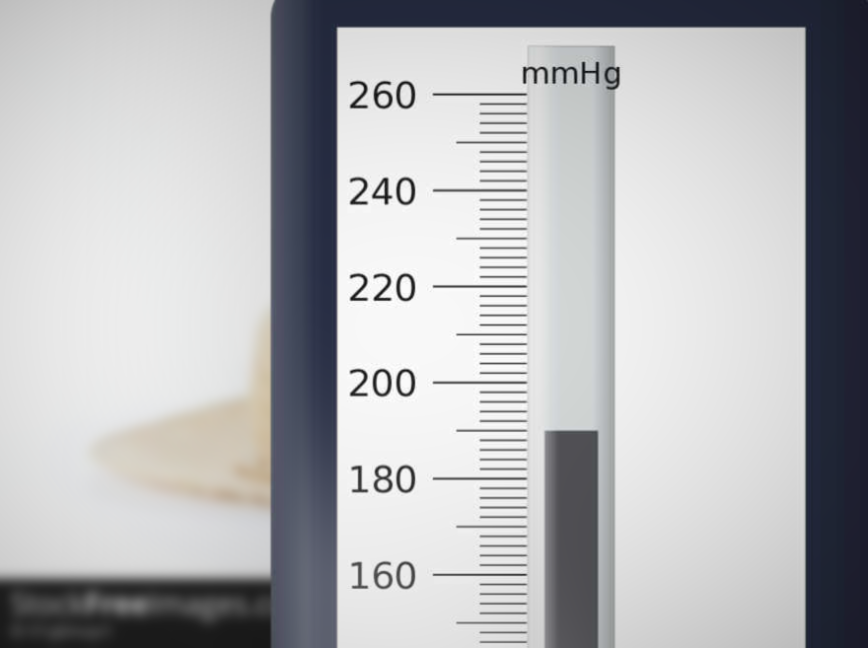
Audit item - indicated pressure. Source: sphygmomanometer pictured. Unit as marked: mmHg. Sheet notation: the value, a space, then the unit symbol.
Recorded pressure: 190 mmHg
